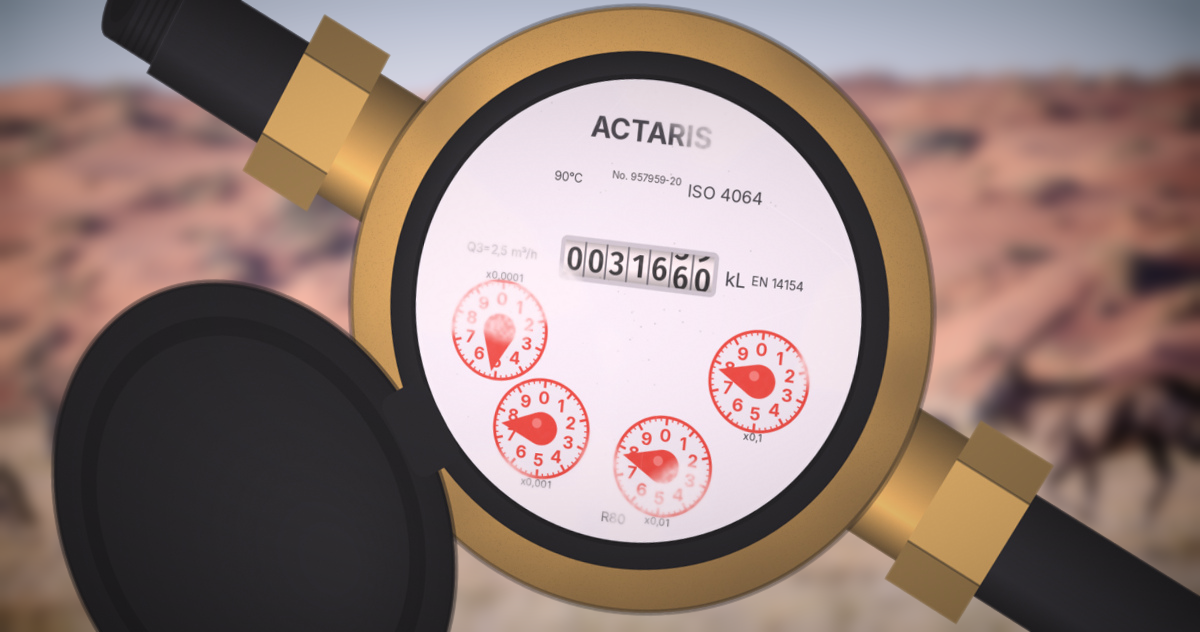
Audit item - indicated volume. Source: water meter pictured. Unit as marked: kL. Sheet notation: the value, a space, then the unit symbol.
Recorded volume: 31659.7775 kL
